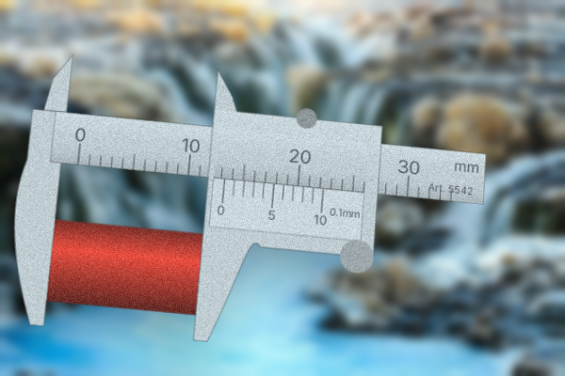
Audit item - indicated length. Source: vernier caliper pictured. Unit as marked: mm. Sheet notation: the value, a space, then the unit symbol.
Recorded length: 13.3 mm
